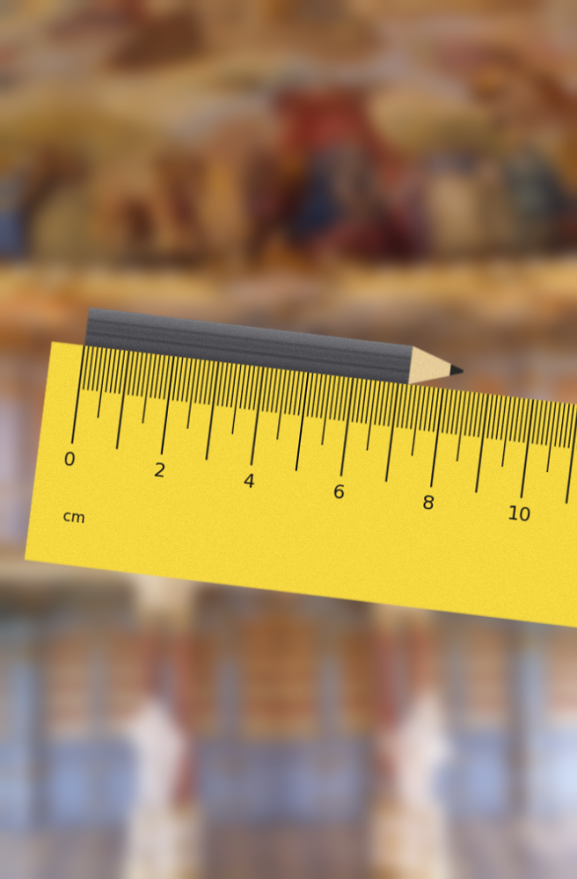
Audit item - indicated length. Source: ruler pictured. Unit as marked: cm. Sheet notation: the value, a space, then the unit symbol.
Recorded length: 8.4 cm
